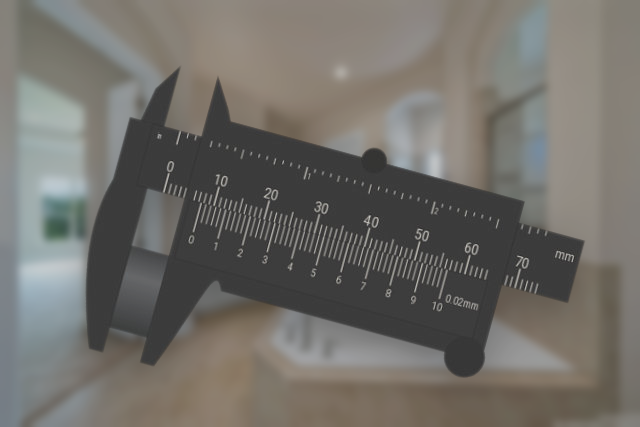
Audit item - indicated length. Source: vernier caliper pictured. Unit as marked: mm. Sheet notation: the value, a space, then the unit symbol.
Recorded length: 7.5 mm
